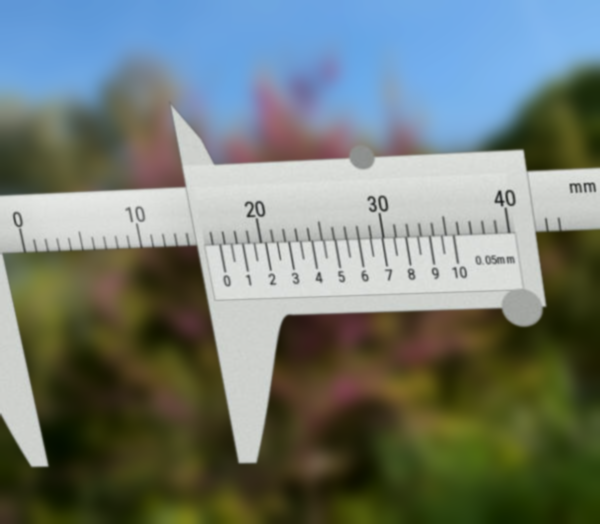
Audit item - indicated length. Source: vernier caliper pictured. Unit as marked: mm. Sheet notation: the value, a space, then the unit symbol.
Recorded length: 16.6 mm
